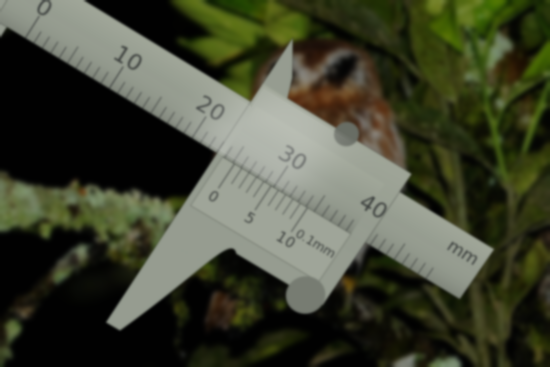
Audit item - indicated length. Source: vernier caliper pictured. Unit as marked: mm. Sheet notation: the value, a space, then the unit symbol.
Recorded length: 25.2 mm
